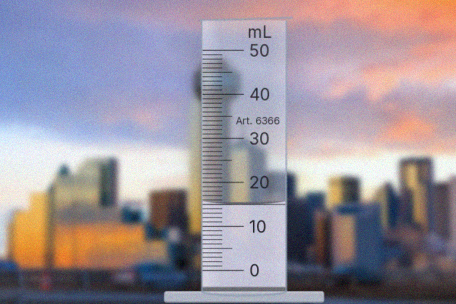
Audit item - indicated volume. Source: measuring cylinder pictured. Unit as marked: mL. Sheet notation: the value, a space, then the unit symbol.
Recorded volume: 15 mL
